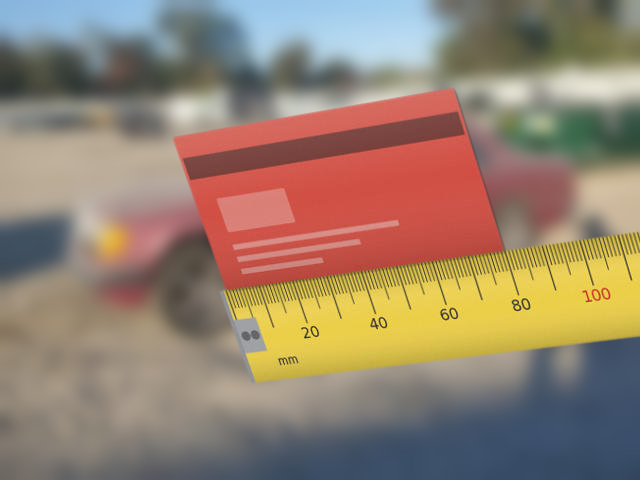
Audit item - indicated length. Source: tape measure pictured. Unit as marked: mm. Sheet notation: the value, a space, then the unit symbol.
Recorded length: 80 mm
